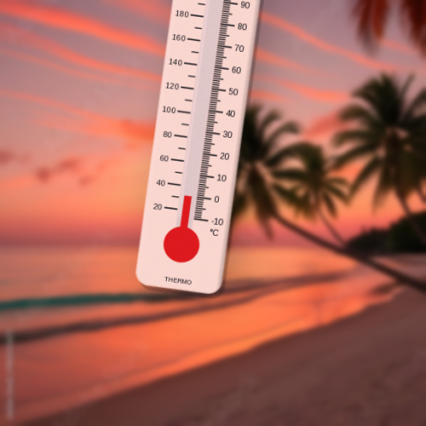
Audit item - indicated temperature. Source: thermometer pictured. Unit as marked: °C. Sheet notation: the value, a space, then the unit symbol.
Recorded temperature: 0 °C
